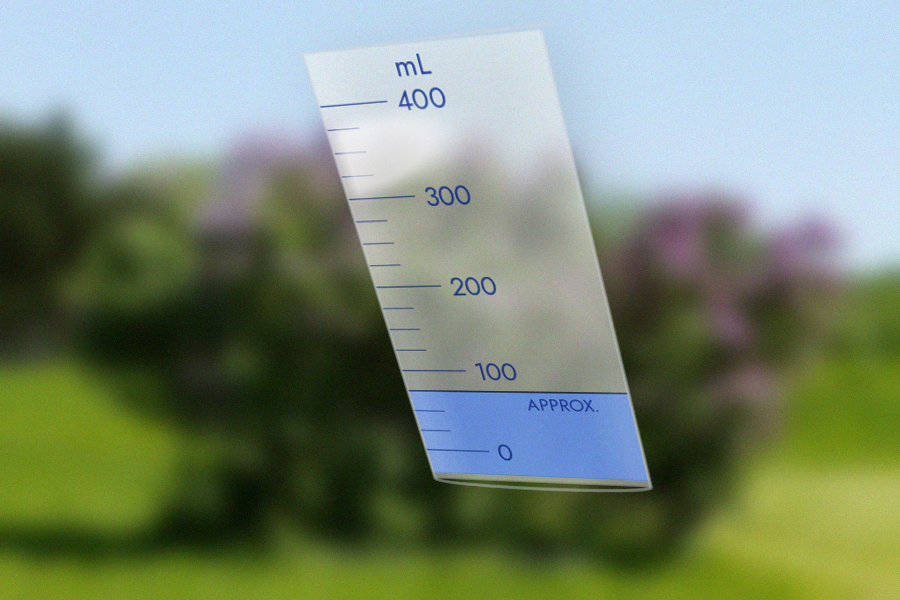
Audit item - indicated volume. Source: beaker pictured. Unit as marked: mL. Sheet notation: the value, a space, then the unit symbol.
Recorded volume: 75 mL
